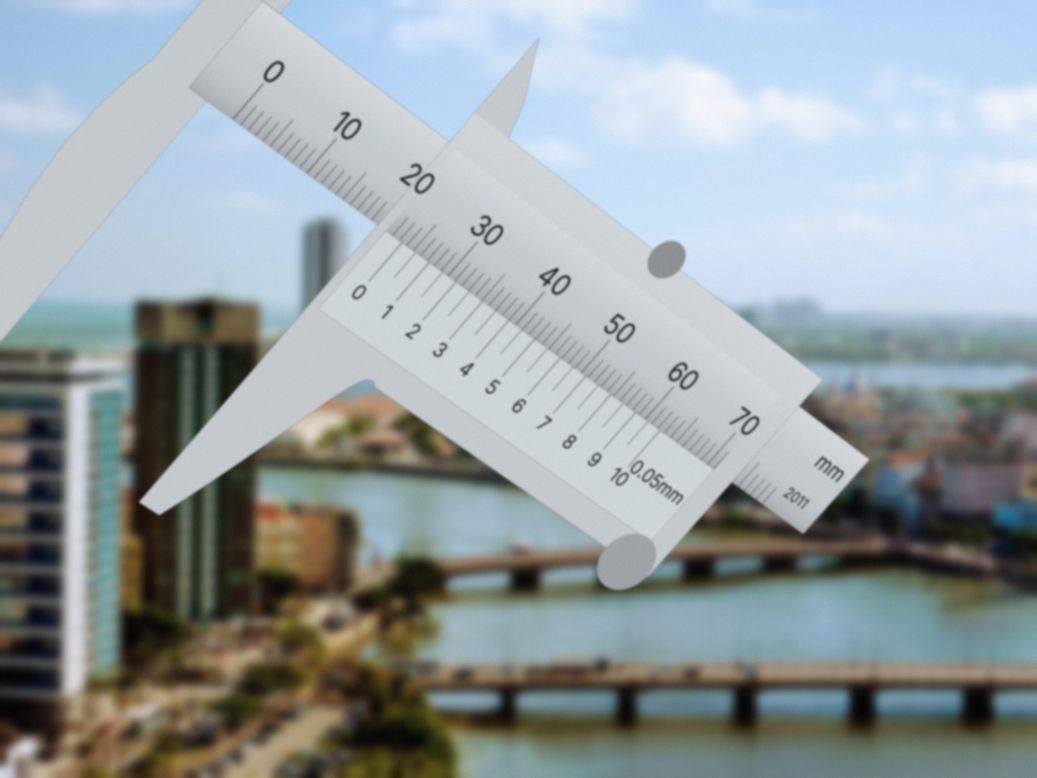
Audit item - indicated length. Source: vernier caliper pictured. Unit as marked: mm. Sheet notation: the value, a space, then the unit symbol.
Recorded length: 23.4 mm
